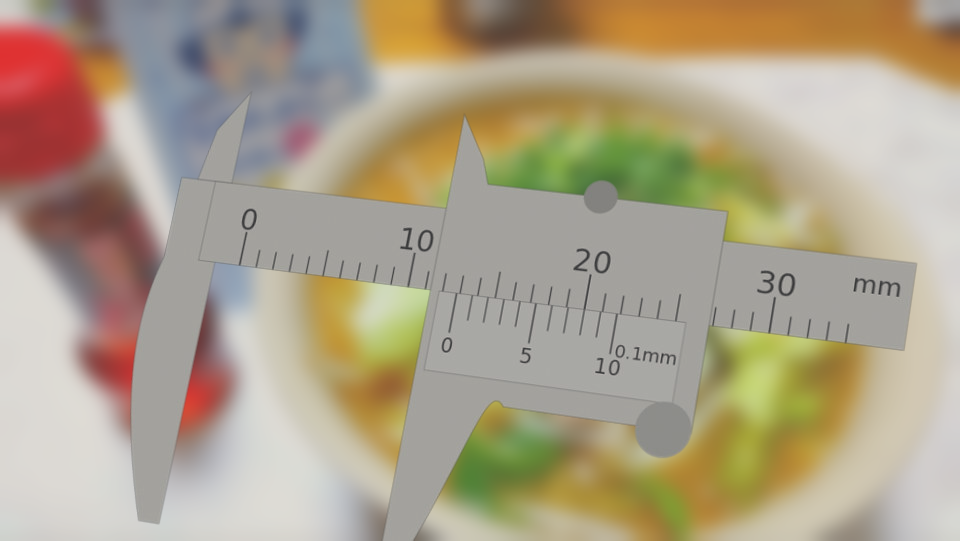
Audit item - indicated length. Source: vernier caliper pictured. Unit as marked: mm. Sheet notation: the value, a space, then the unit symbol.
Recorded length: 12.8 mm
